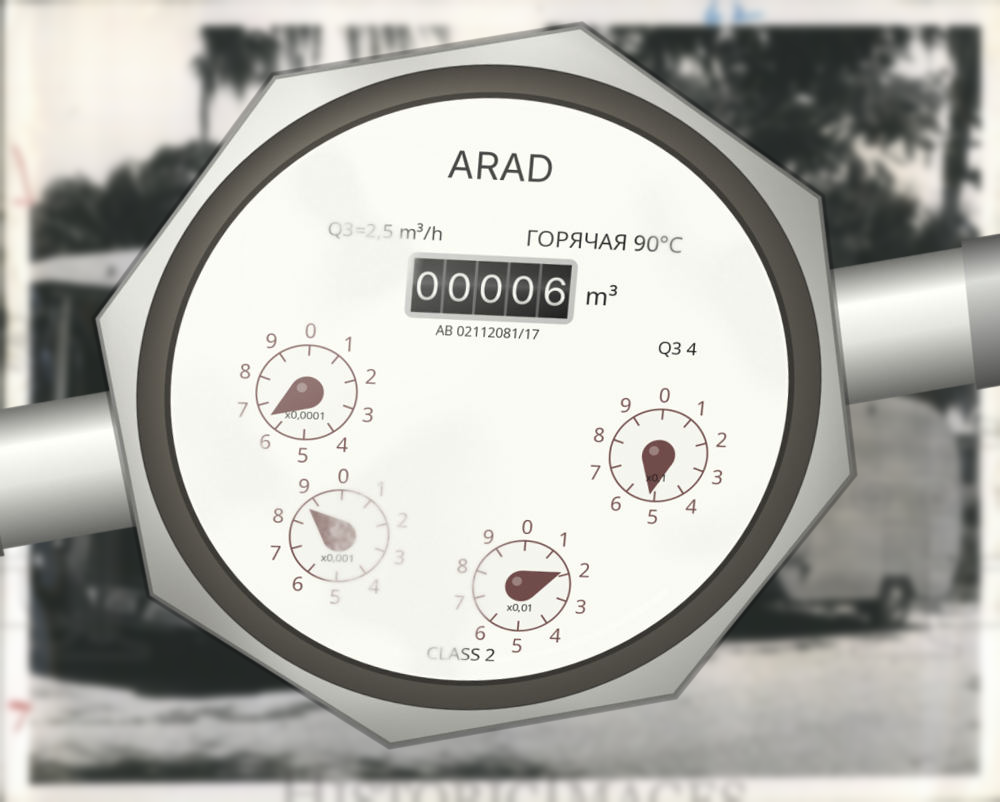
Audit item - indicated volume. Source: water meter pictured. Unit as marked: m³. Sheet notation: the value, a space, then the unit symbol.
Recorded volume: 6.5186 m³
